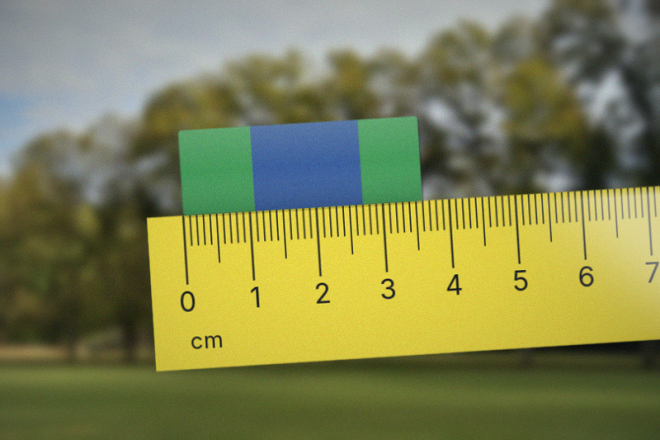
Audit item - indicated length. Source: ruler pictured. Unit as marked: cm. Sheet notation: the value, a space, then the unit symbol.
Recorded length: 3.6 cm
